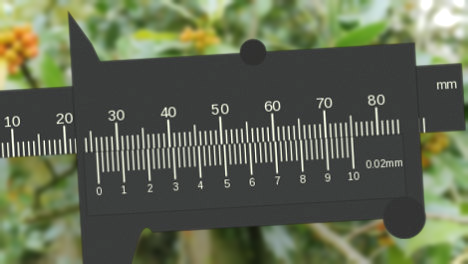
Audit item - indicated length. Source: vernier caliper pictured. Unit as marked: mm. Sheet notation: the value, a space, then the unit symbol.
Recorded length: 26.0 mm
